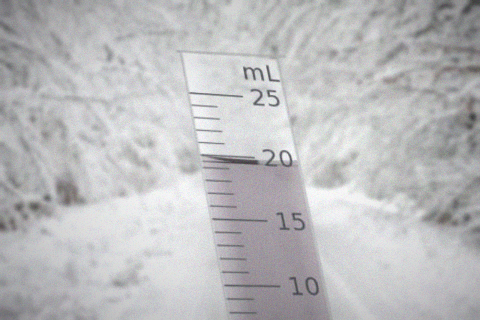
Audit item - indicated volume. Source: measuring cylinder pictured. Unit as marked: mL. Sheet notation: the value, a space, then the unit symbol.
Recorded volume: 19.5 mL
